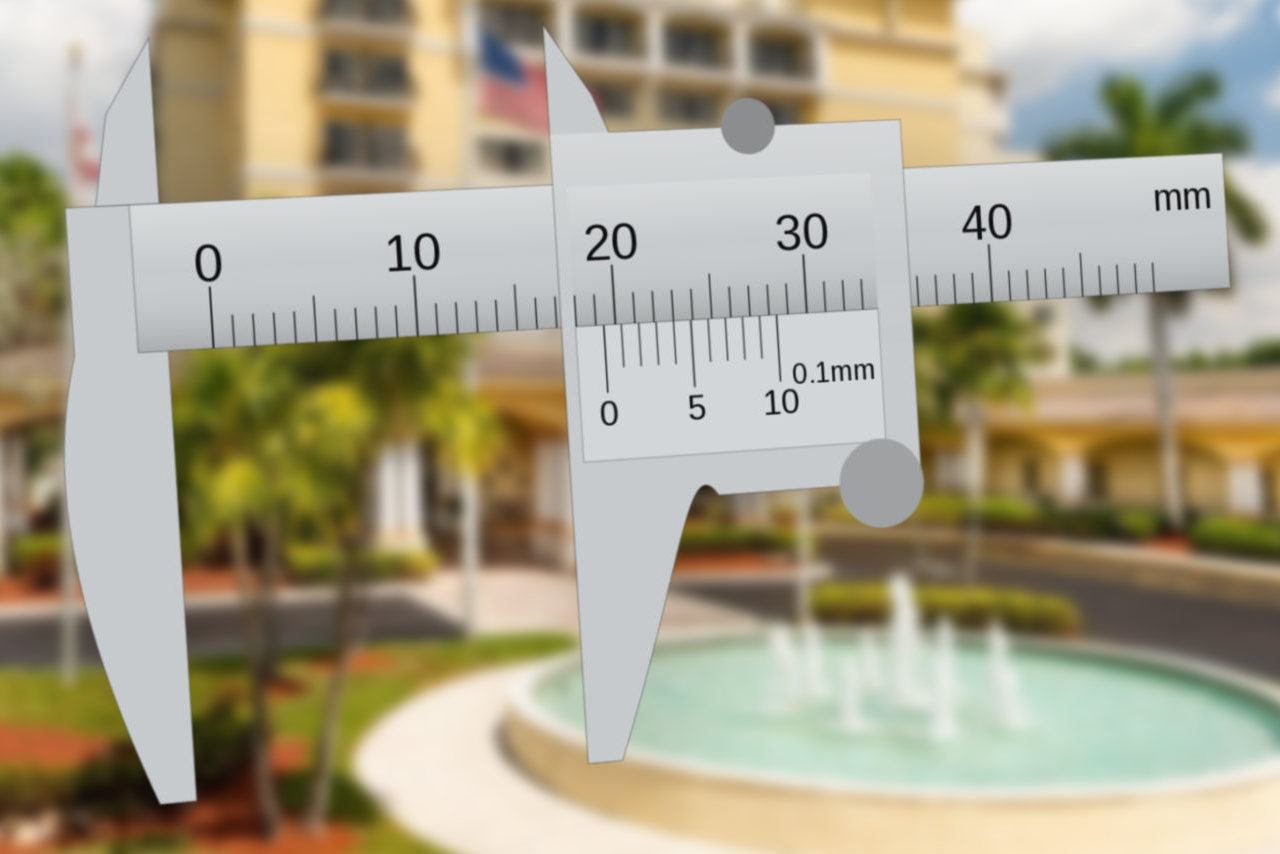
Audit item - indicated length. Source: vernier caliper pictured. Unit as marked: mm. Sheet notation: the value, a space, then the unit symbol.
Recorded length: 19.4 mm
